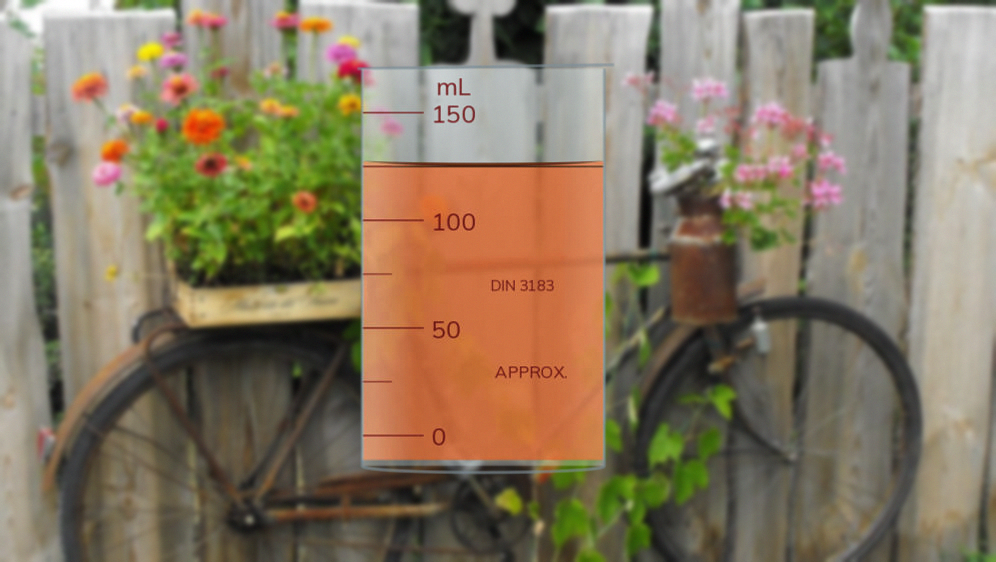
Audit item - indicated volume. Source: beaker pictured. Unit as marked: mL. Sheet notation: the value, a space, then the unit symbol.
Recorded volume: 125 mL
